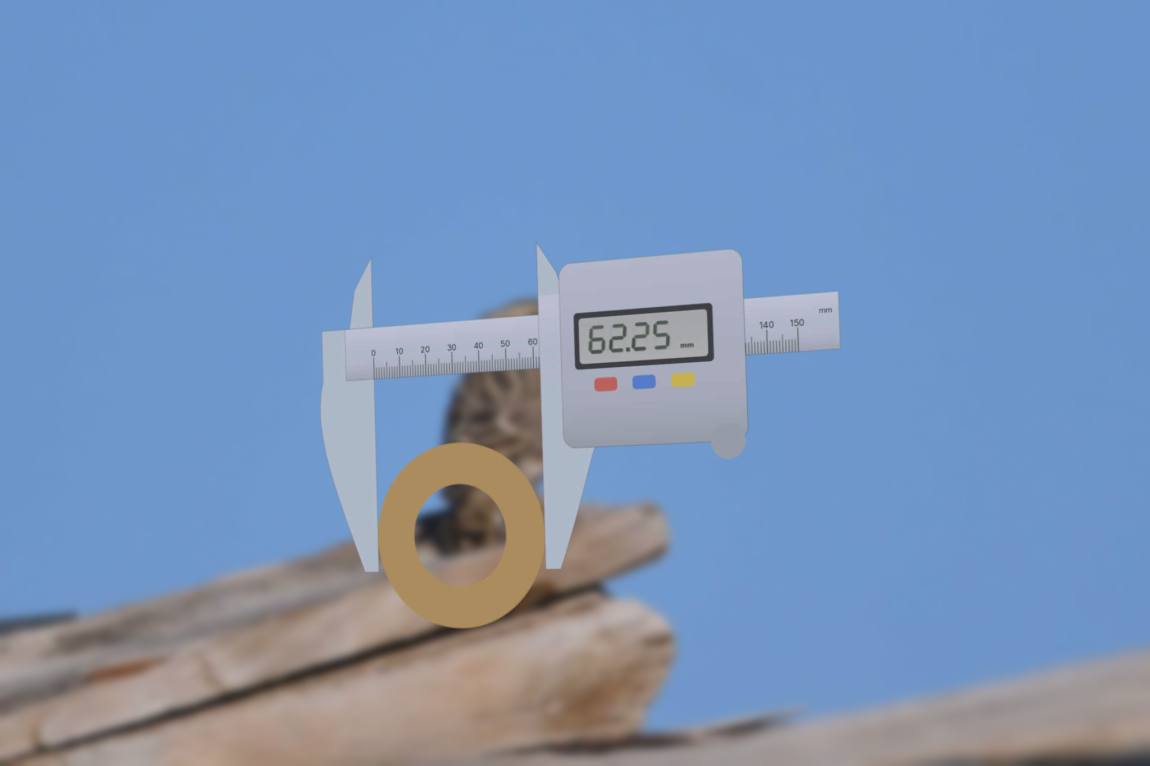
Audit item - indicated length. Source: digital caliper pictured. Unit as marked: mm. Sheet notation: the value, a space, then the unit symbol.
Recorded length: 62.25 mm
